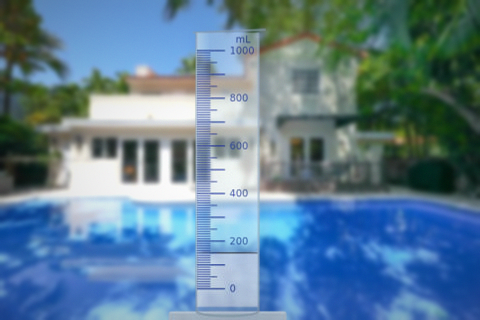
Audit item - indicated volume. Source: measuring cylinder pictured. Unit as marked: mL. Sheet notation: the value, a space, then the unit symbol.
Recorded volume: 150 mL
